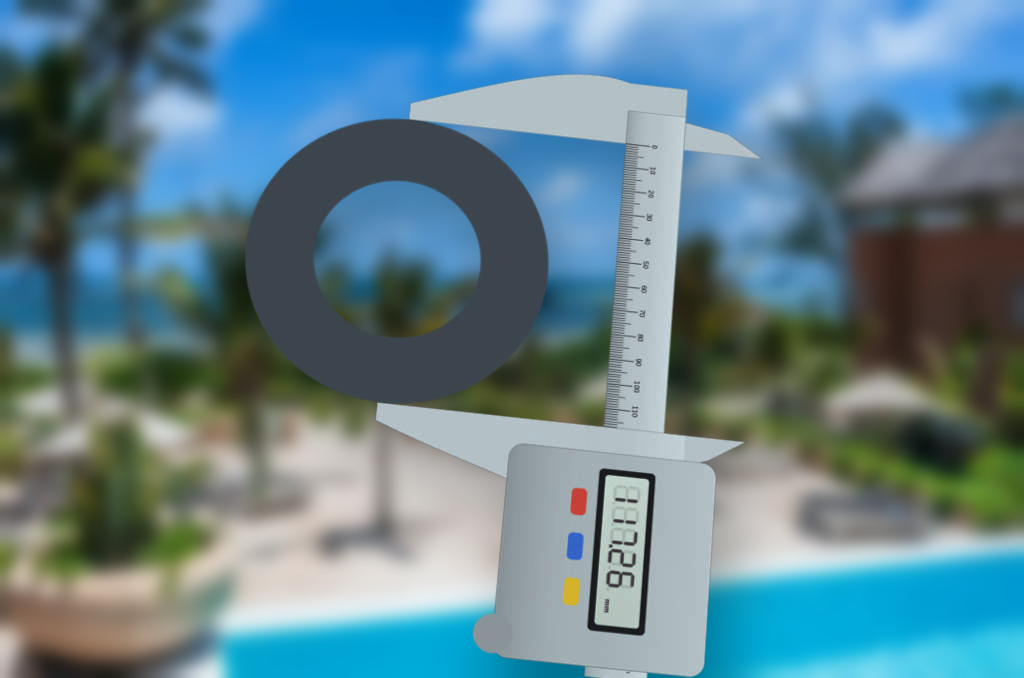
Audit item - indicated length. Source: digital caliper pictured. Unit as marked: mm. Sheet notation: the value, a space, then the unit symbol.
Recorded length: 117.26 mm
